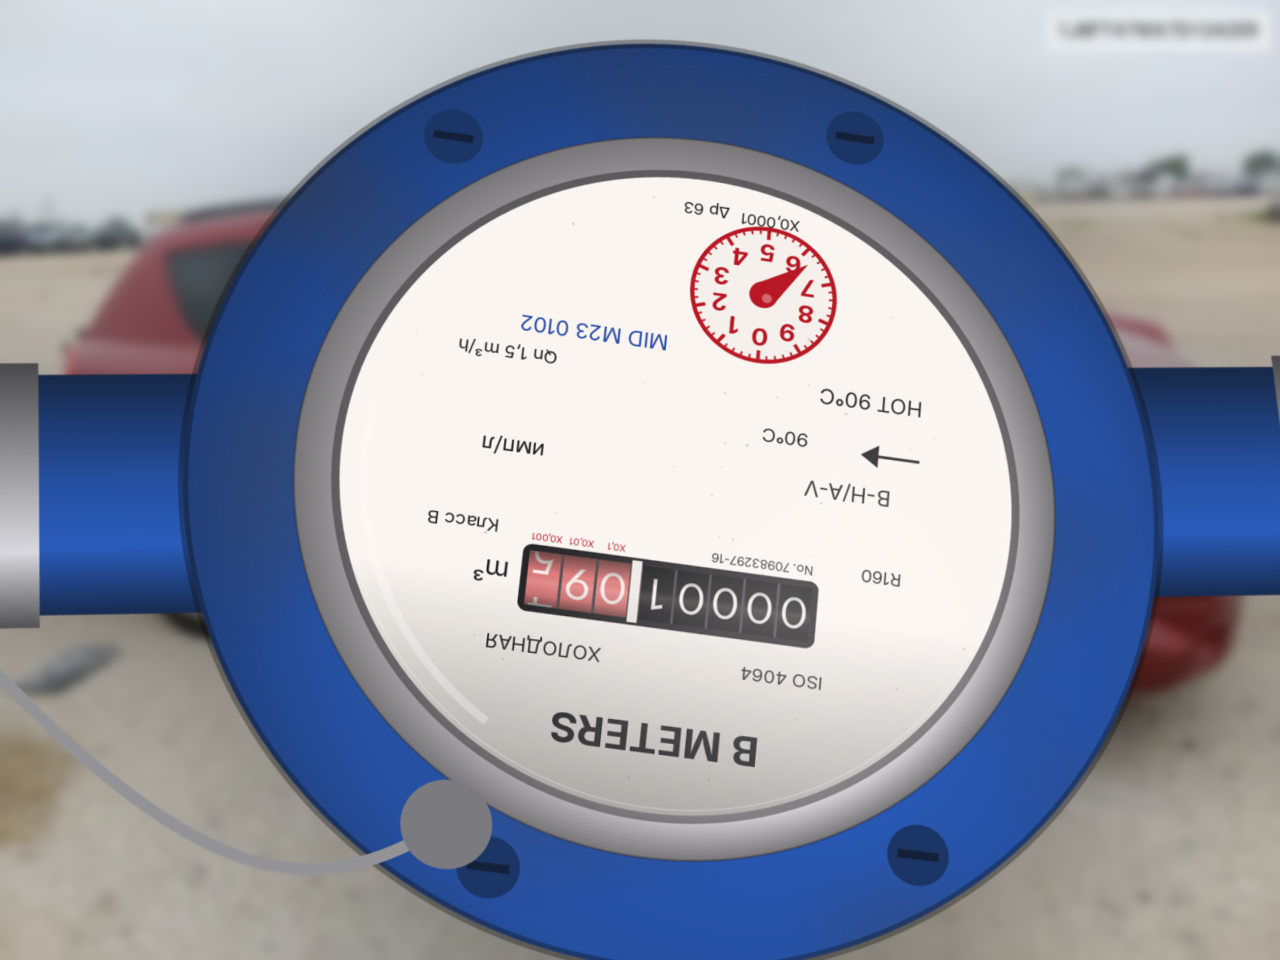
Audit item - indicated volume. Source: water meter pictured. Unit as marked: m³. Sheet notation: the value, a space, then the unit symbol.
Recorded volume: 1.0946 m³
